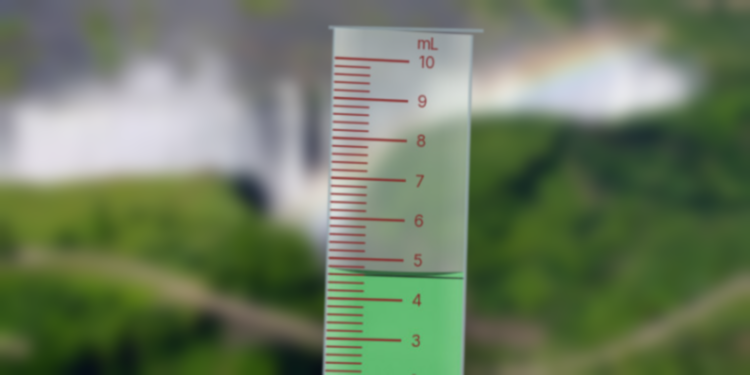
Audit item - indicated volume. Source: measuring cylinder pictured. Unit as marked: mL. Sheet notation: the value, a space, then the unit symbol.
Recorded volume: 4.6 mL
